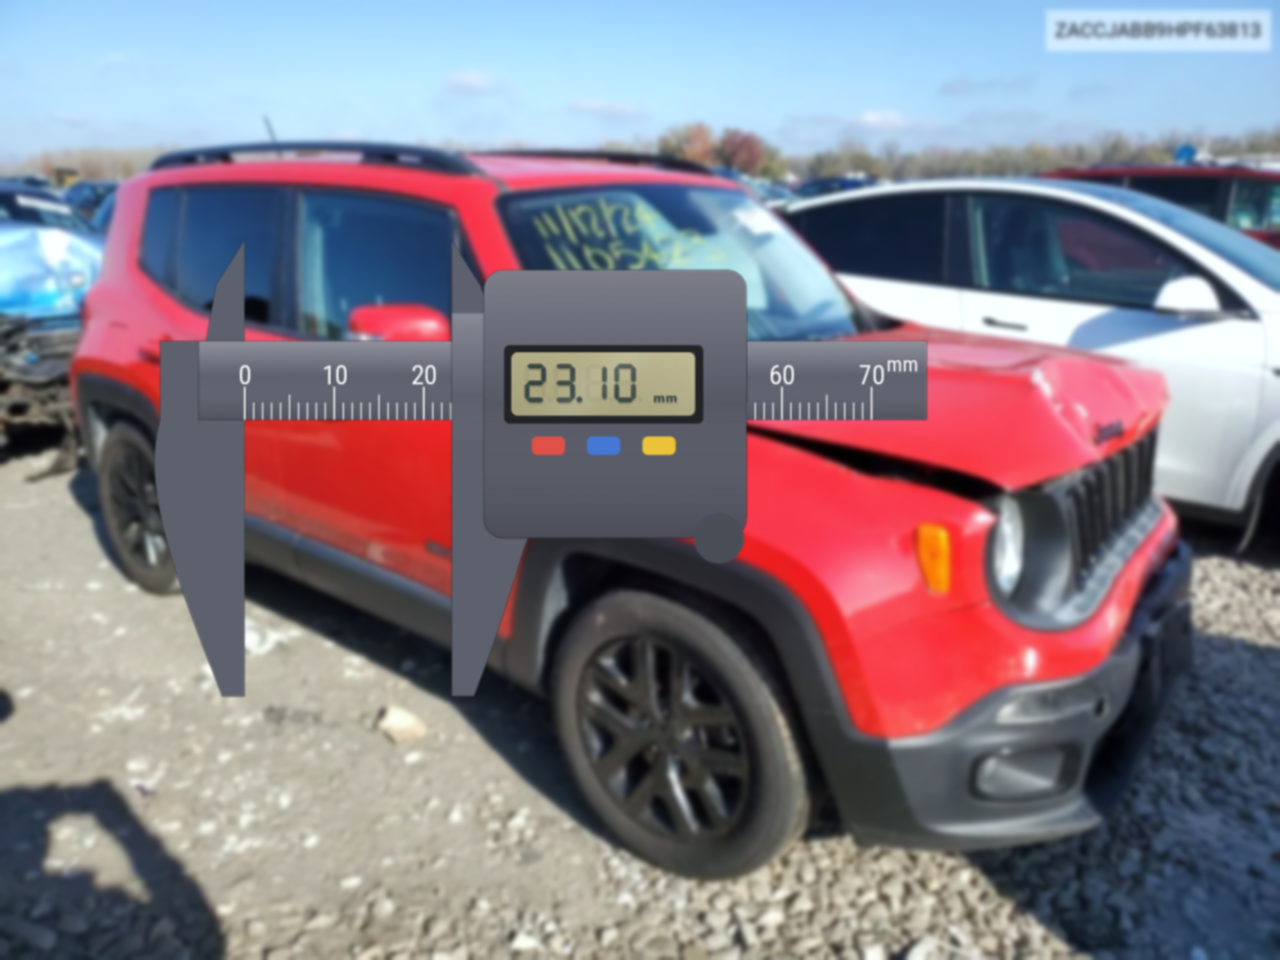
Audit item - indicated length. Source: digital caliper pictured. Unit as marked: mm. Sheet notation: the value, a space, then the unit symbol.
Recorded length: 23.10 mm
